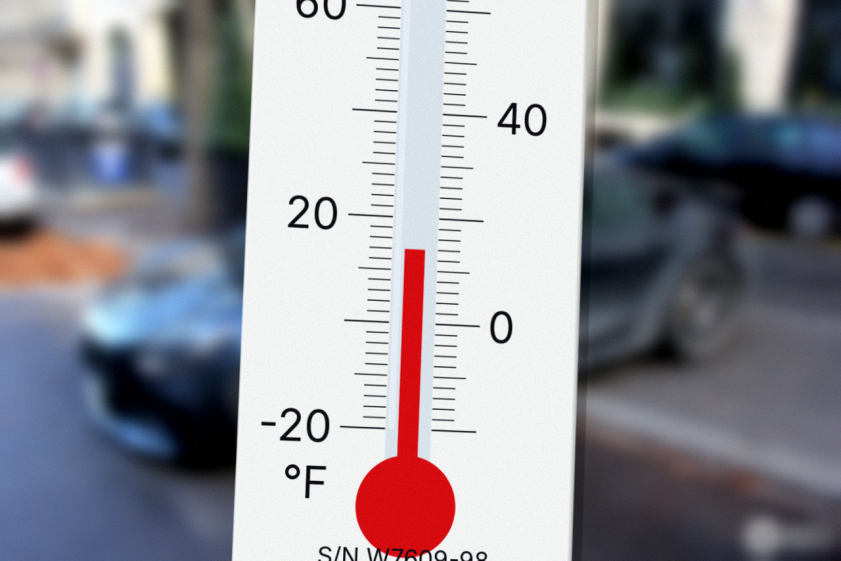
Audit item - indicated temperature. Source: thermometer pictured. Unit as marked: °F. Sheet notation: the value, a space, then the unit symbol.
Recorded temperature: 14 °F
